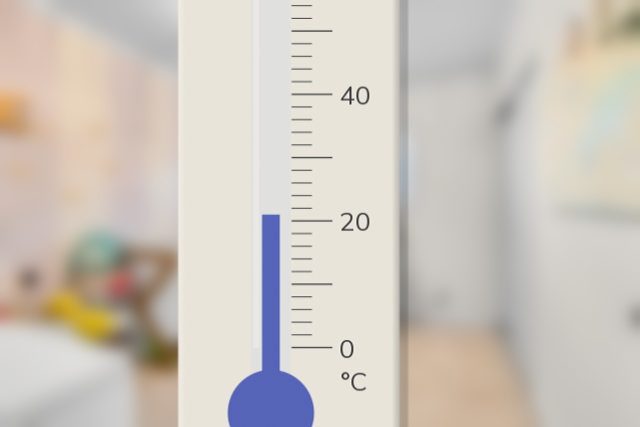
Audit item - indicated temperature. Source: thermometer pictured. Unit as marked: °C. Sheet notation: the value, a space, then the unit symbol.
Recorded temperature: 21 °C
